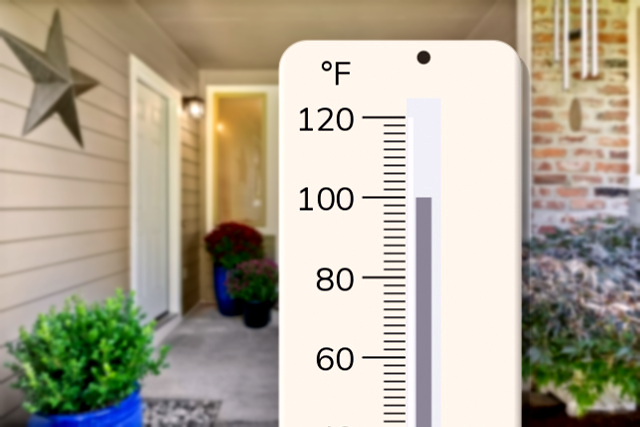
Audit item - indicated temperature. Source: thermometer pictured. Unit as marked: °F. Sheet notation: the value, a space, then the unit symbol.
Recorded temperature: 100 °F
